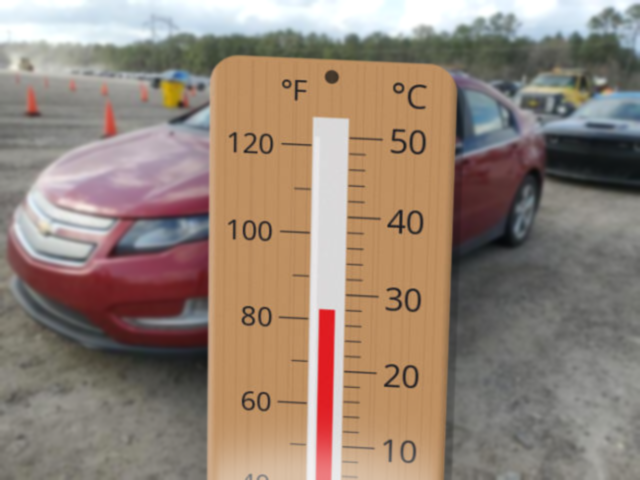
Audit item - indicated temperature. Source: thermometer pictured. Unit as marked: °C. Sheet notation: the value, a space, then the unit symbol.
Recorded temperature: 28 °C
